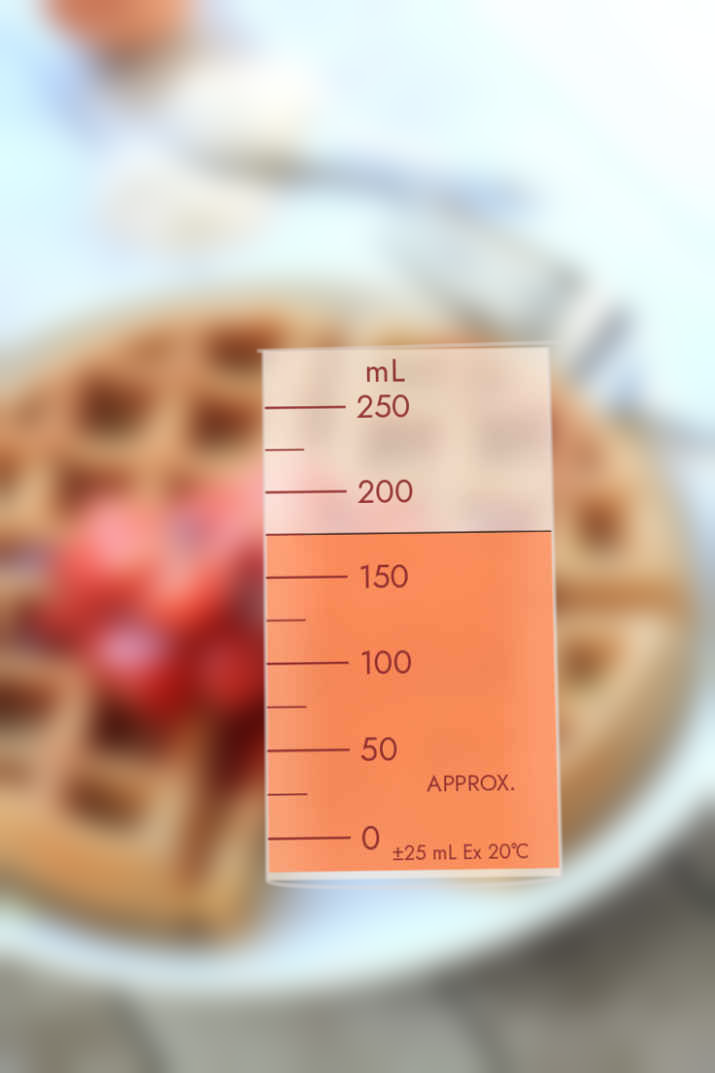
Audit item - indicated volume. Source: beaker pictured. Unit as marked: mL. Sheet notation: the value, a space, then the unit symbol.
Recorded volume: 175 mL
